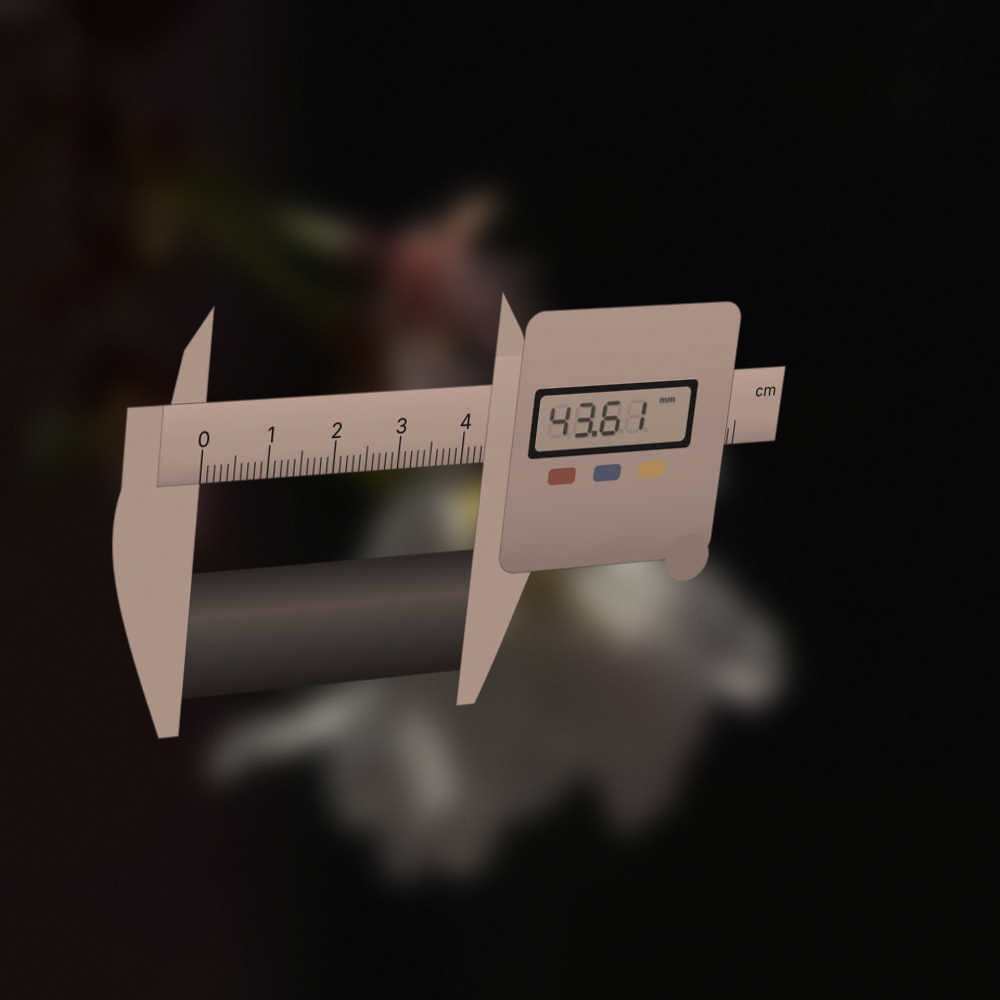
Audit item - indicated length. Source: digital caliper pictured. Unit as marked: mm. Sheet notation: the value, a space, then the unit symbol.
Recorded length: 43.61 mm
